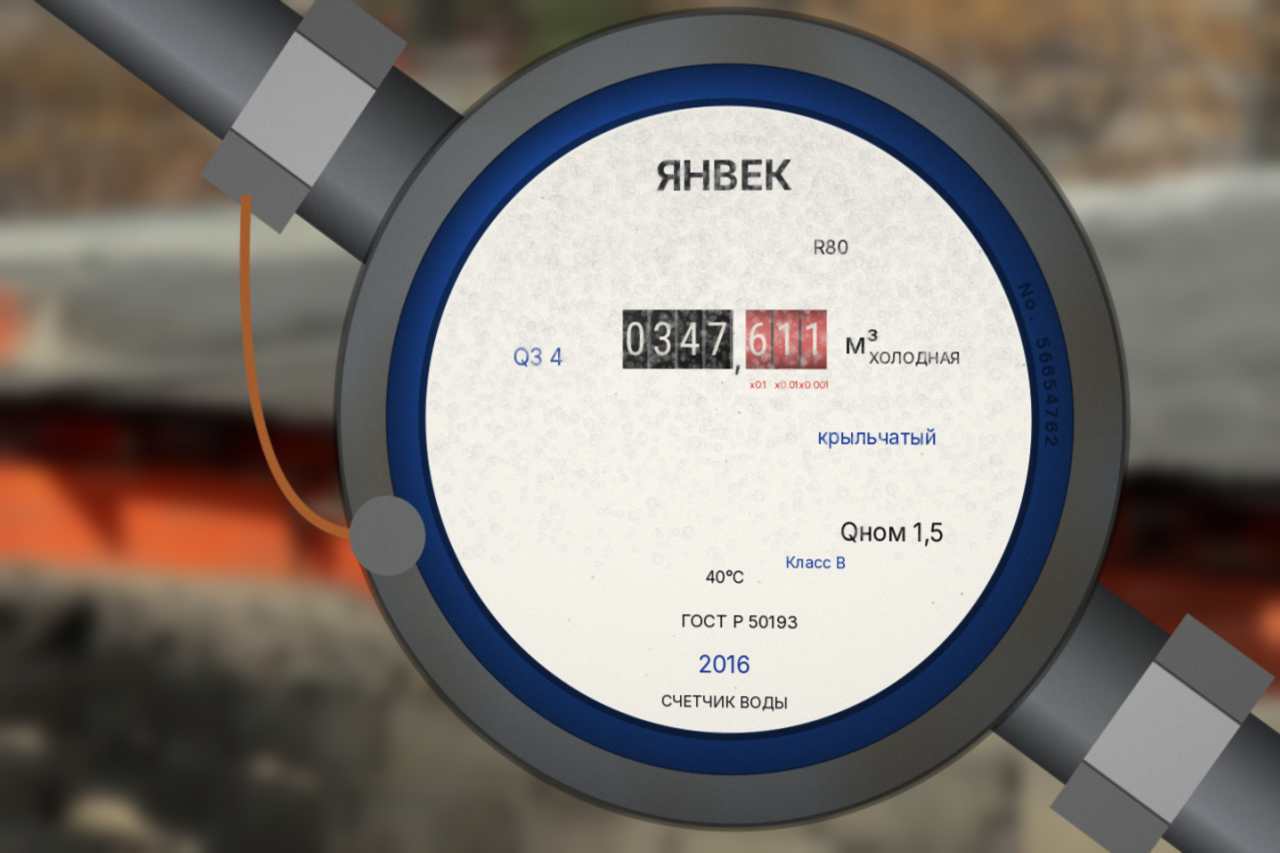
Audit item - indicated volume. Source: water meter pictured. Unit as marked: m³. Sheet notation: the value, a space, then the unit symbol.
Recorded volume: 347.611 m³
